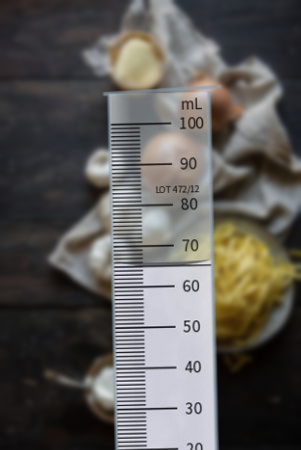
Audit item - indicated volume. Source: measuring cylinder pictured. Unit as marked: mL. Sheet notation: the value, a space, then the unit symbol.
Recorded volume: 65 mL
